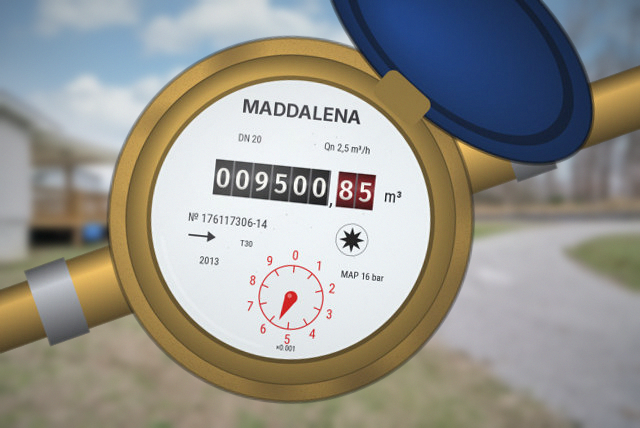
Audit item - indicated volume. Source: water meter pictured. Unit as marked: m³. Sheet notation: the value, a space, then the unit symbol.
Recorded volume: 9500.855 m³
